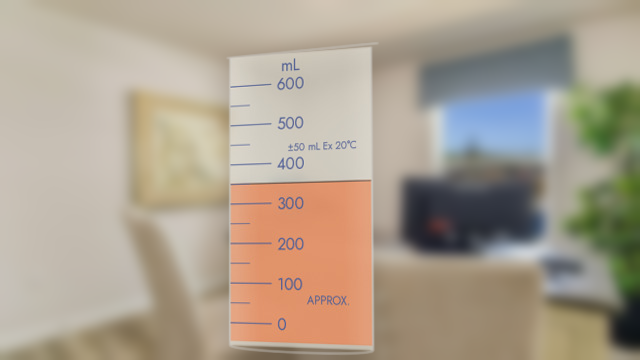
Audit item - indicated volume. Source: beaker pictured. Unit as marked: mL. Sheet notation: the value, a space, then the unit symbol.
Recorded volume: 350 mL
